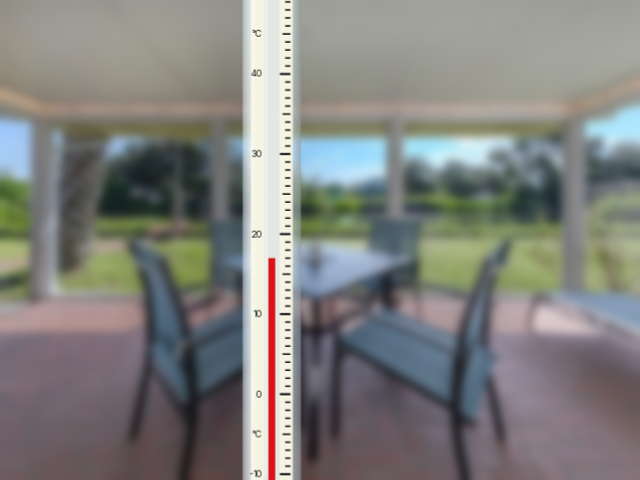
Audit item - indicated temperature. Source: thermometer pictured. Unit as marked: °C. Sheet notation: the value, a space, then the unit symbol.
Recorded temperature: 17 °C
